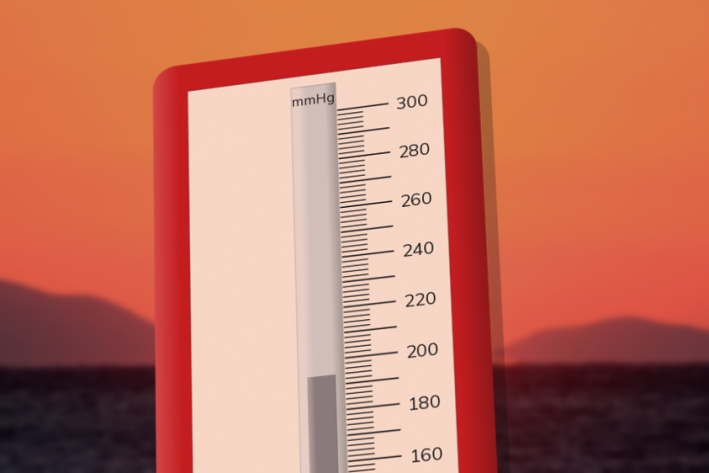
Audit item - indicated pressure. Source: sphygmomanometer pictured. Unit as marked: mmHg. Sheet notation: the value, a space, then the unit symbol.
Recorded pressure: 194 mmHg
